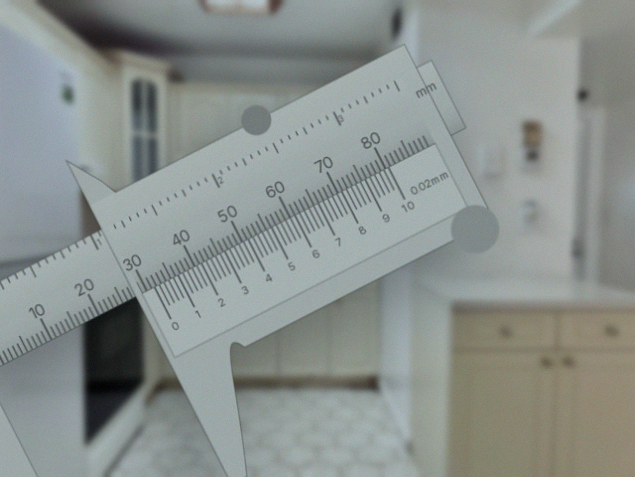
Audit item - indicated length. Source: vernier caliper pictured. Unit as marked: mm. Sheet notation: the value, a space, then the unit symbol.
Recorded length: 31.6 mm
